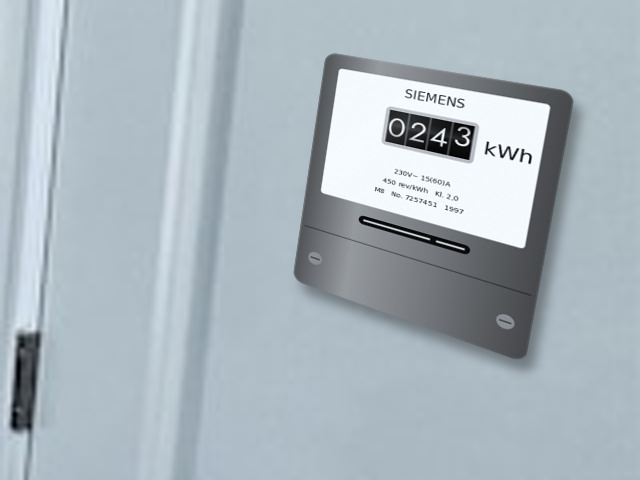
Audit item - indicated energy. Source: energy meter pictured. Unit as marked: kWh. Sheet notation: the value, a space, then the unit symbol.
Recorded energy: 243 kWh
